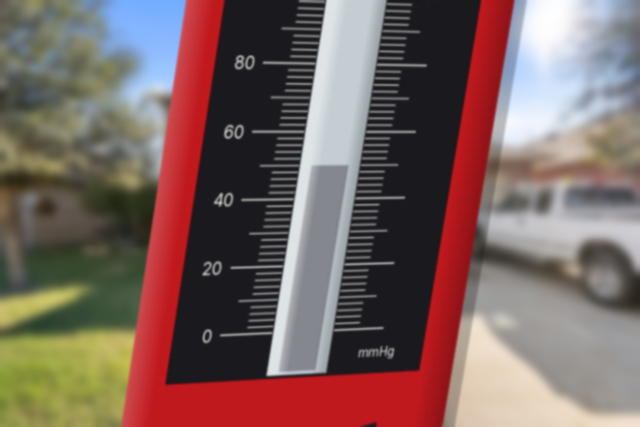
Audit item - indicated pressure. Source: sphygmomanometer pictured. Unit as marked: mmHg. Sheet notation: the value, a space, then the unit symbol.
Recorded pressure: 50 mmHg
